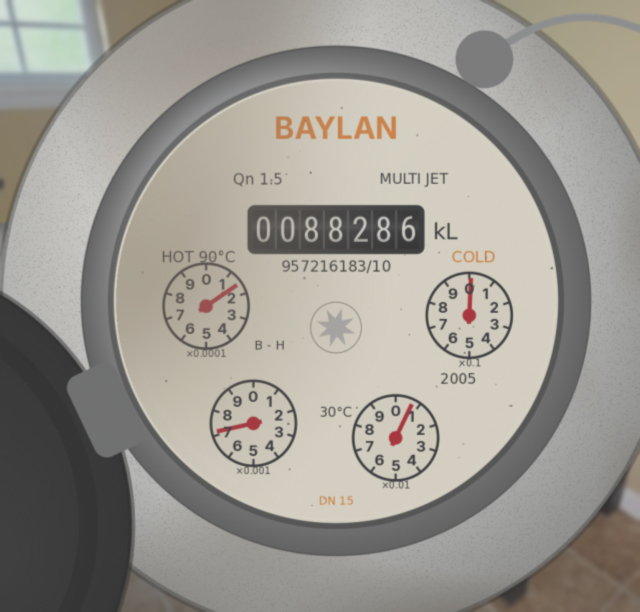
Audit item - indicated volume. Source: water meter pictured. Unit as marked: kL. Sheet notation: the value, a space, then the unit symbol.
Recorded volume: 88286.0071 kL
